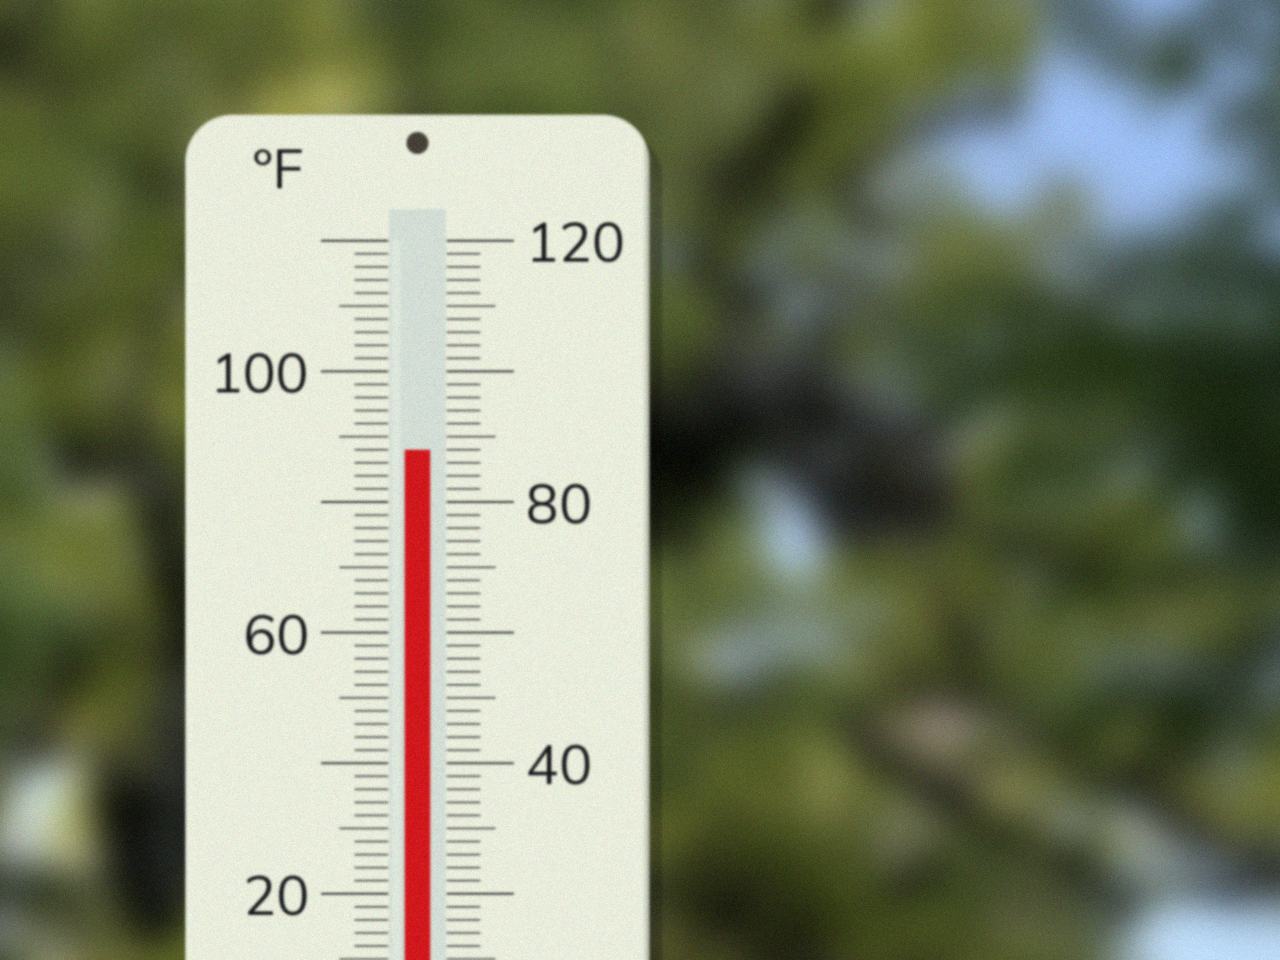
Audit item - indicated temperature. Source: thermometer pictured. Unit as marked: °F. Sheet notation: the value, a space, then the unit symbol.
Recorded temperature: 88 °F
